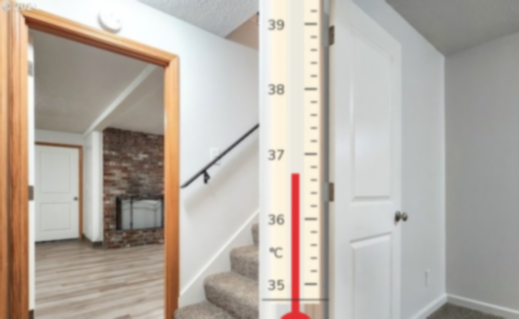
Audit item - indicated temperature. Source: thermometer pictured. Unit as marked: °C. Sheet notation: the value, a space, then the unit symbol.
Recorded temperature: 36.7 °C
